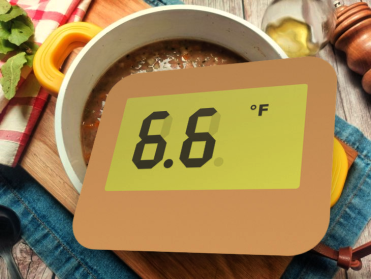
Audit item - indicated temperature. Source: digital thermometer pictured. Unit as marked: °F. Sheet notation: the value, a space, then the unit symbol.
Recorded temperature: 6.6 °F
